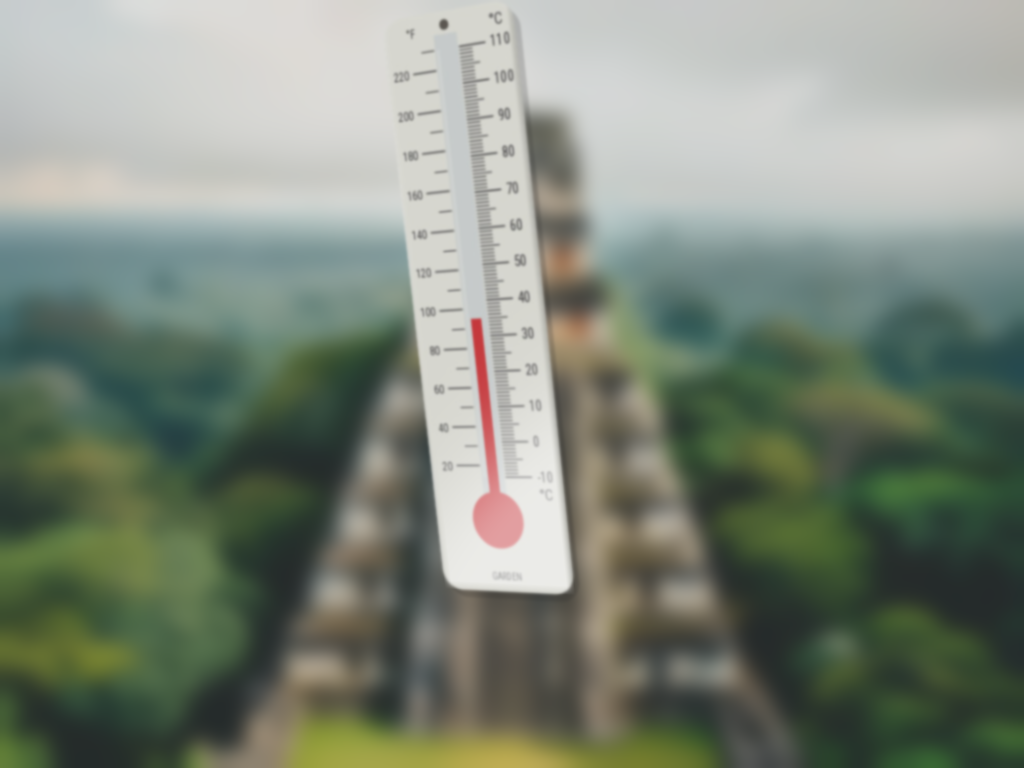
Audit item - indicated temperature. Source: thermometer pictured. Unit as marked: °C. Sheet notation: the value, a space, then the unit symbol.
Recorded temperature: 35 °C
